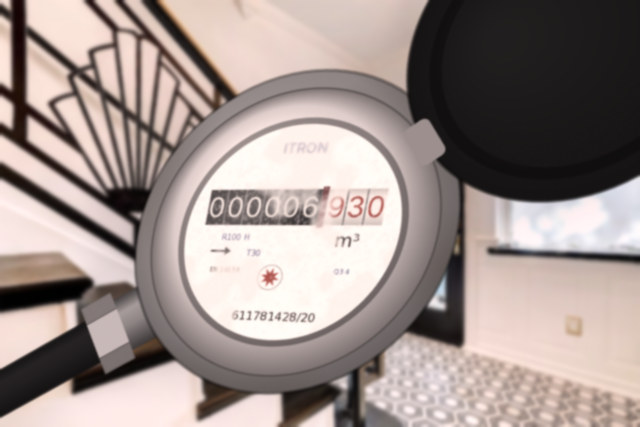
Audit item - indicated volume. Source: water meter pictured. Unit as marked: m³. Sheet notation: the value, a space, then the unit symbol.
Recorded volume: 6.930 m³
